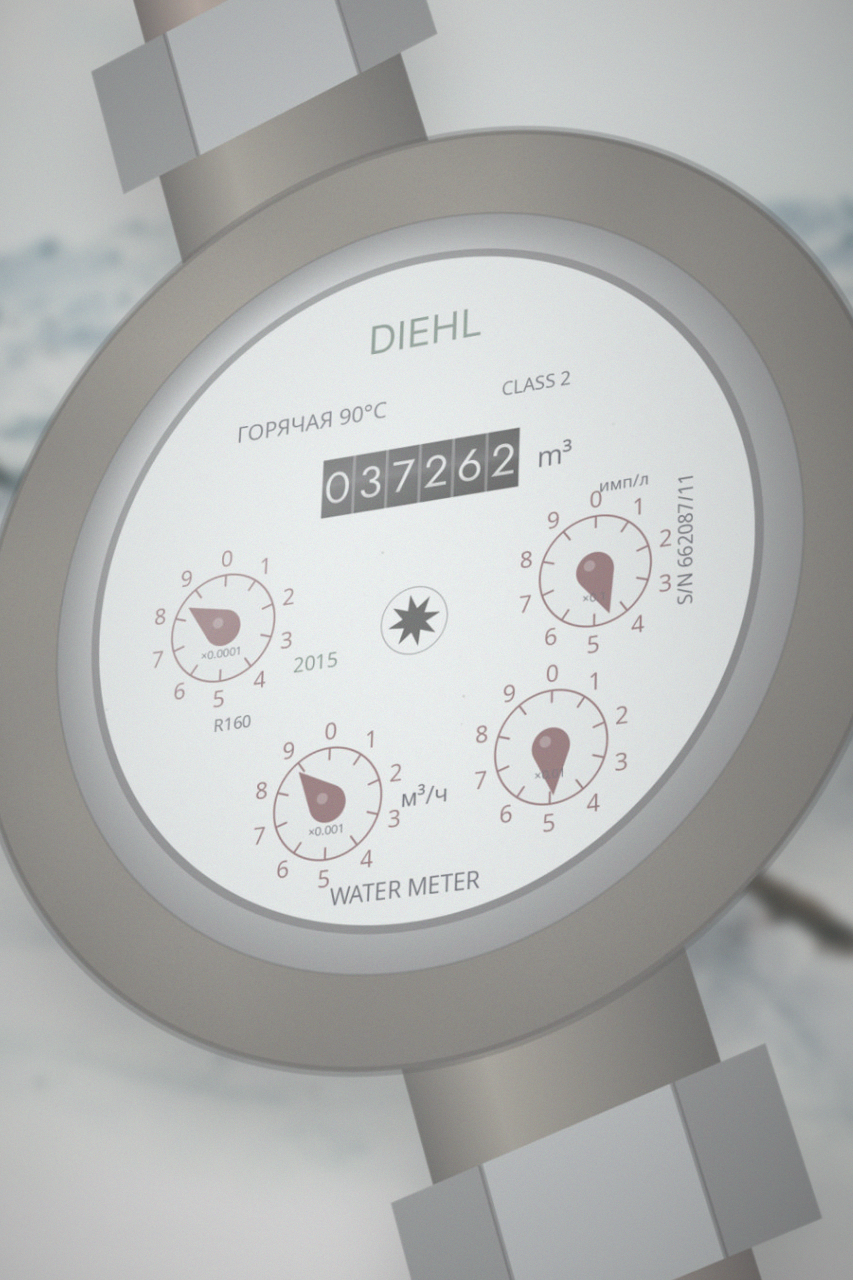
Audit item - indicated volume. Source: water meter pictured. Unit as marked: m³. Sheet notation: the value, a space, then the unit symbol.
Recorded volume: 37262.4488 m³
